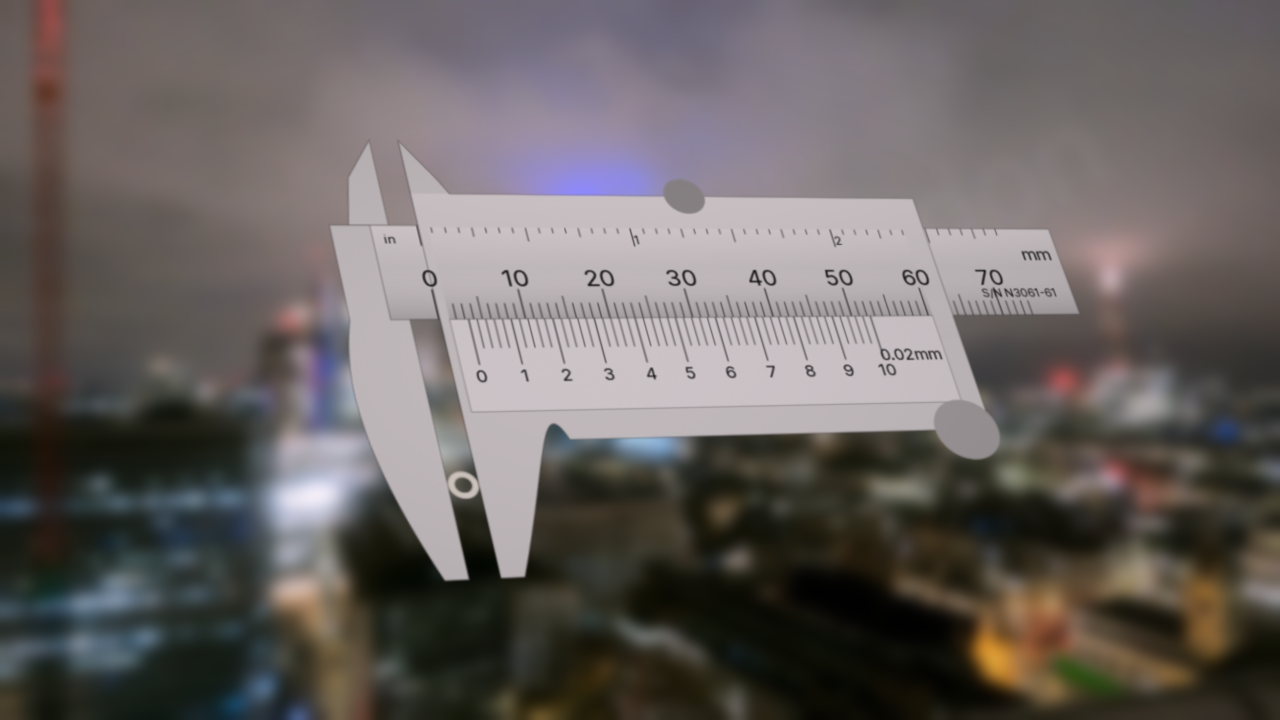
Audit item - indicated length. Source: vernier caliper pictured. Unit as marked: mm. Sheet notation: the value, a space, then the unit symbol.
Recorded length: 3.4 mm
